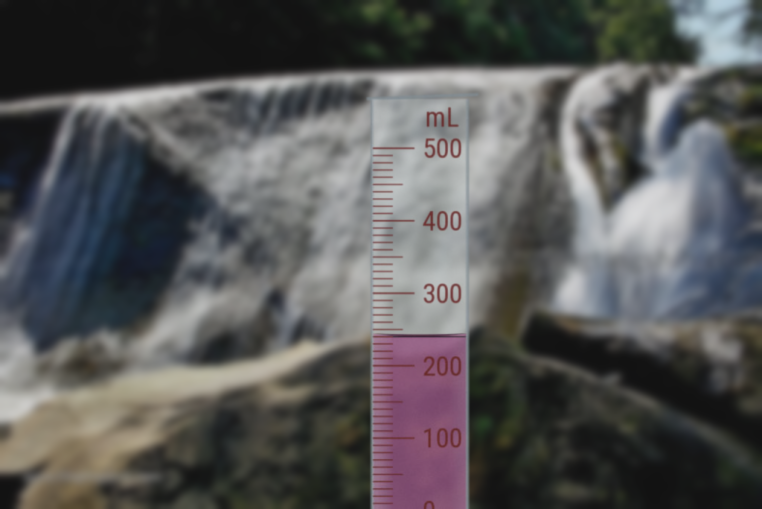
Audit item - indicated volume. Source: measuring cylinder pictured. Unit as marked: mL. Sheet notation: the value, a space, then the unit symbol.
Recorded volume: 240 mL
